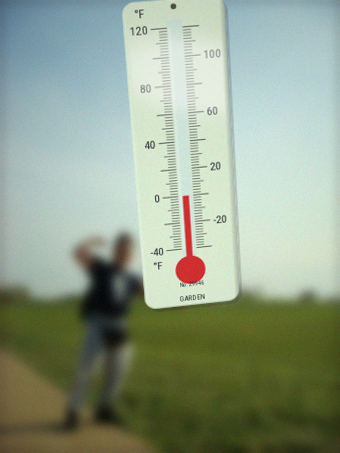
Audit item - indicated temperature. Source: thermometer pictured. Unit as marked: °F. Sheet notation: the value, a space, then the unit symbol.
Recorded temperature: 0 °F
